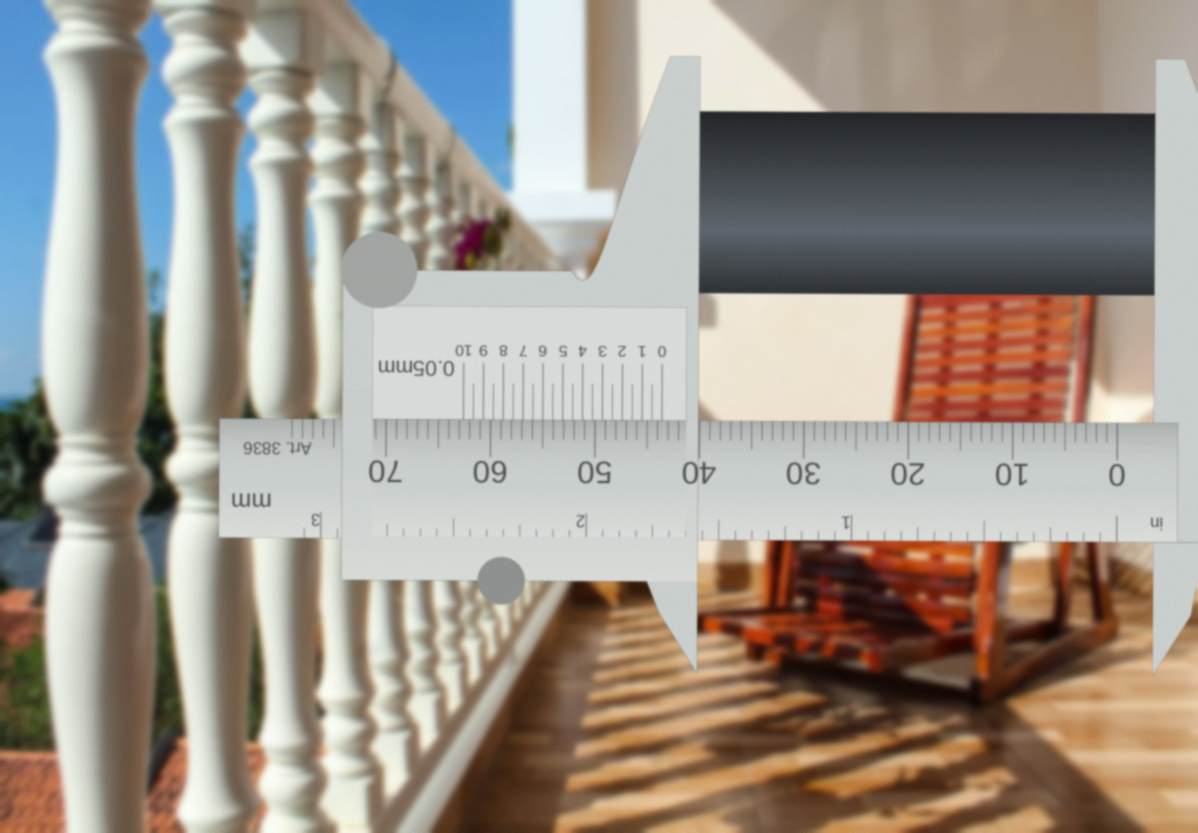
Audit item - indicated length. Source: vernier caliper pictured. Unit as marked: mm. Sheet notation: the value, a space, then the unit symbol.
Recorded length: 43.6 mm
